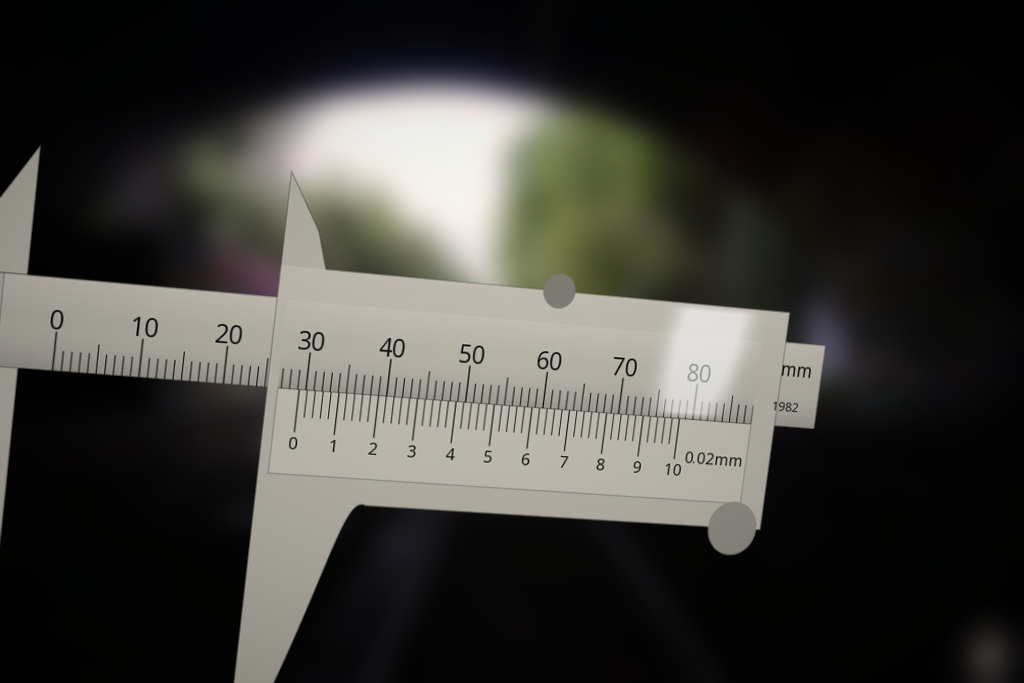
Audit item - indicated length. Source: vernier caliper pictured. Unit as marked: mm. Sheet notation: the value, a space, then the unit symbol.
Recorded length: 29.2 mm
